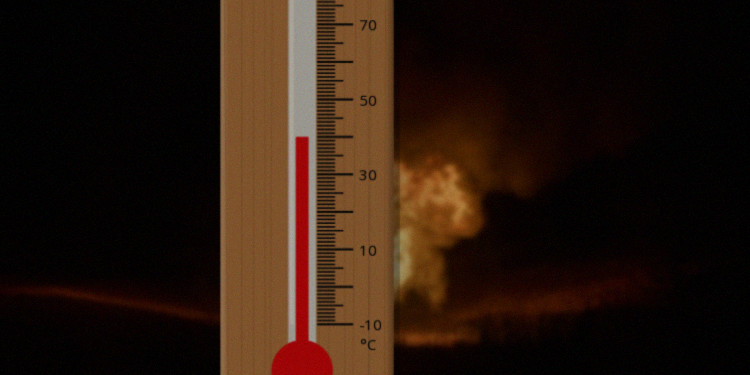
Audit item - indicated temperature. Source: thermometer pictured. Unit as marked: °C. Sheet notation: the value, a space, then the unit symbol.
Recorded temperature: 40 °C
